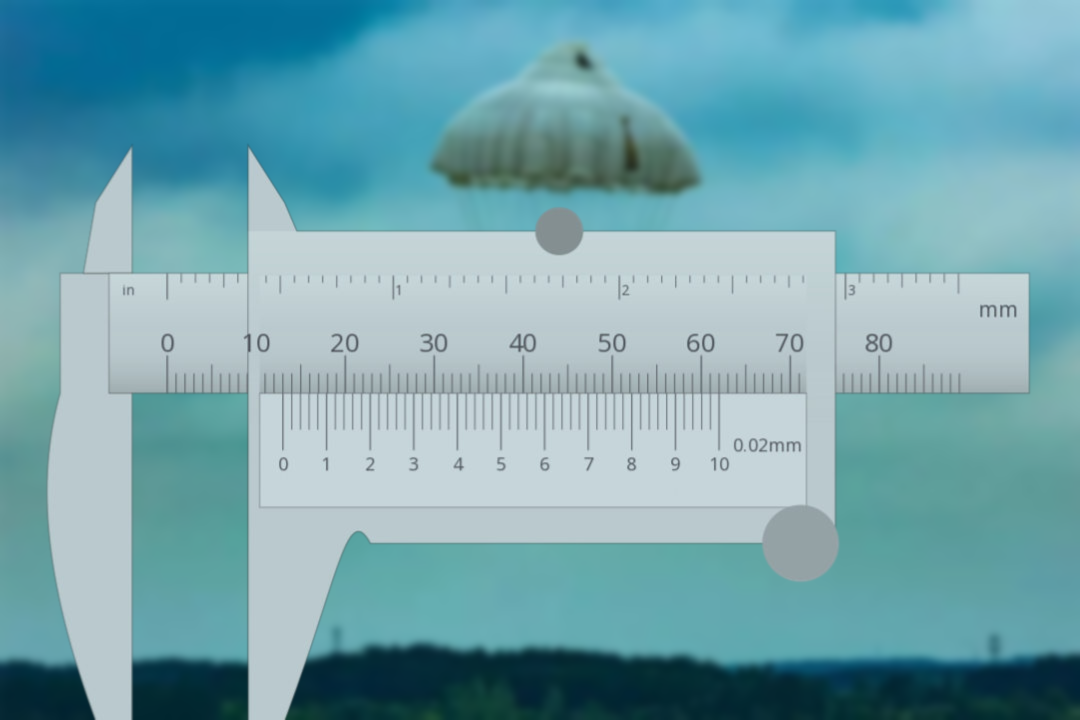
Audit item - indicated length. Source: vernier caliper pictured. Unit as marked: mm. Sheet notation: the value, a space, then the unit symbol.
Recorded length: 13.0 mm
